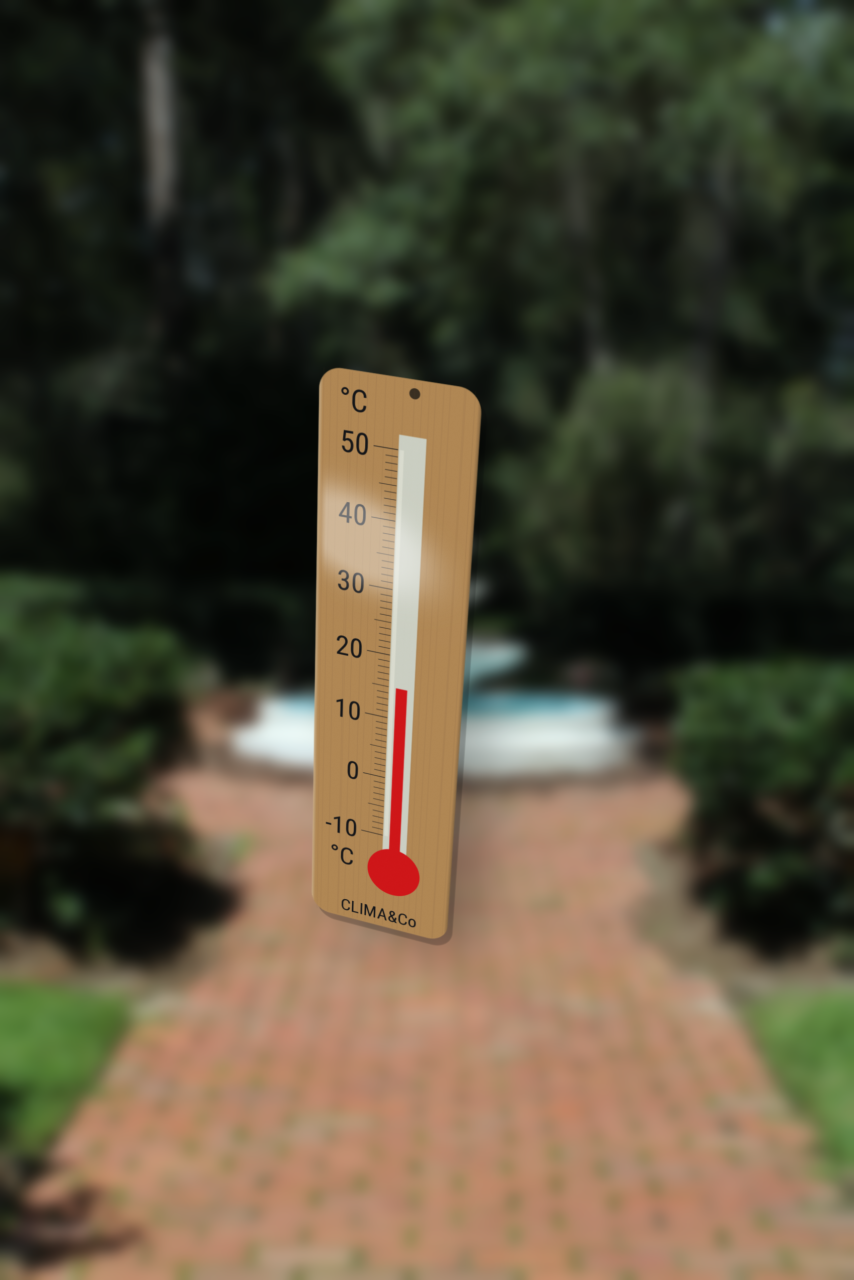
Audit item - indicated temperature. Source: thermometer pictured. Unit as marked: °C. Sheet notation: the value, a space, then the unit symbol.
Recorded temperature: 15 °C
